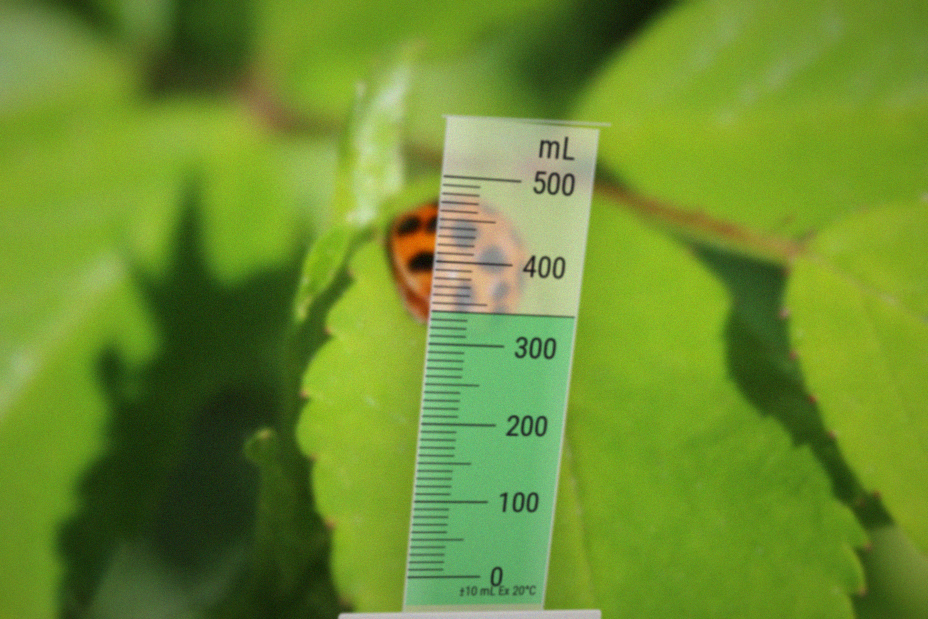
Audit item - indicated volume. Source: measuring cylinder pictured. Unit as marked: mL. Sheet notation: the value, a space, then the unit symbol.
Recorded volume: 340 mL
